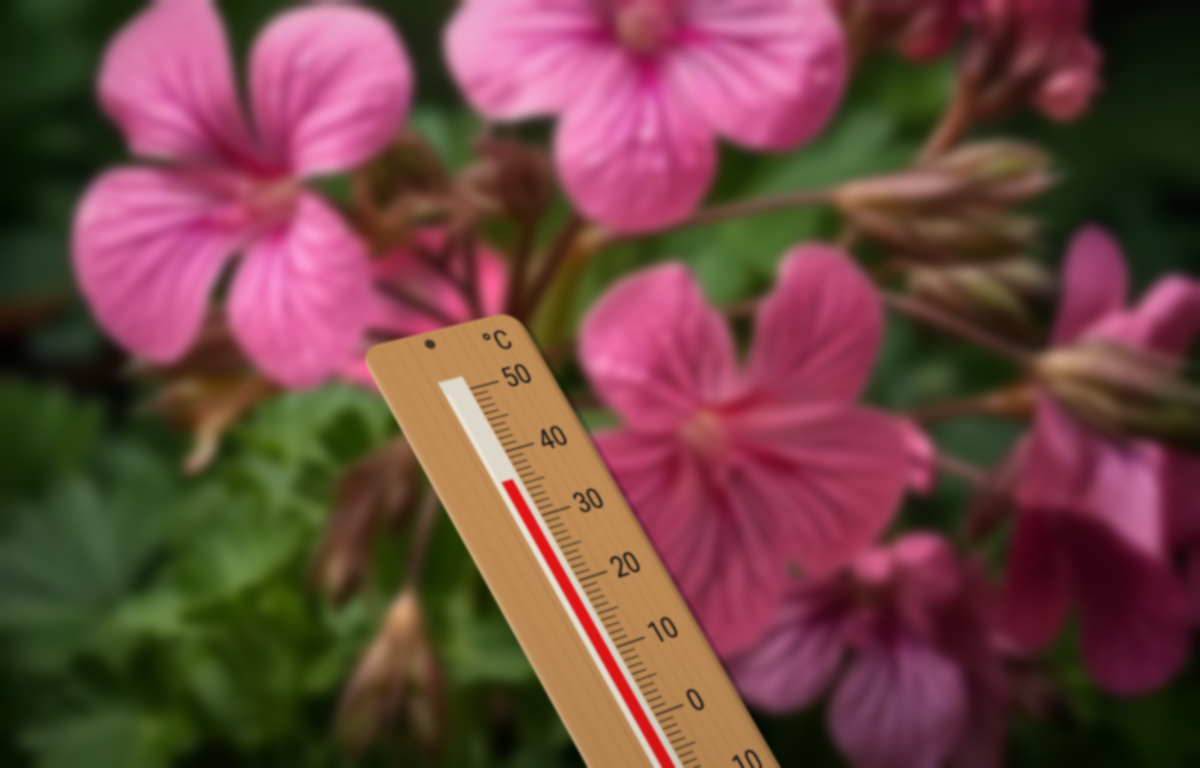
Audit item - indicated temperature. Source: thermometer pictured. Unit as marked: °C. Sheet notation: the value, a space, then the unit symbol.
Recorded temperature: 36 °C
